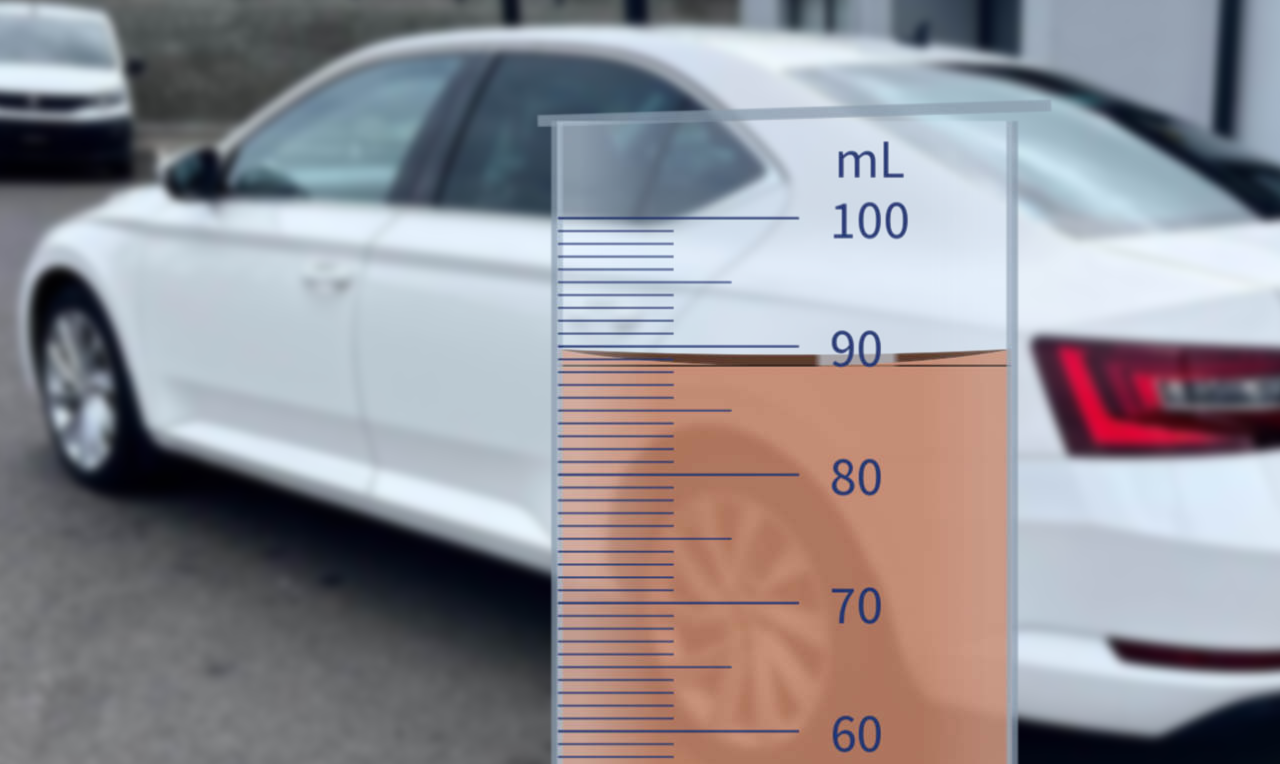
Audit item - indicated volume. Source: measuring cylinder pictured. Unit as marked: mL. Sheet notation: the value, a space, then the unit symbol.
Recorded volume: 88.5 mL
